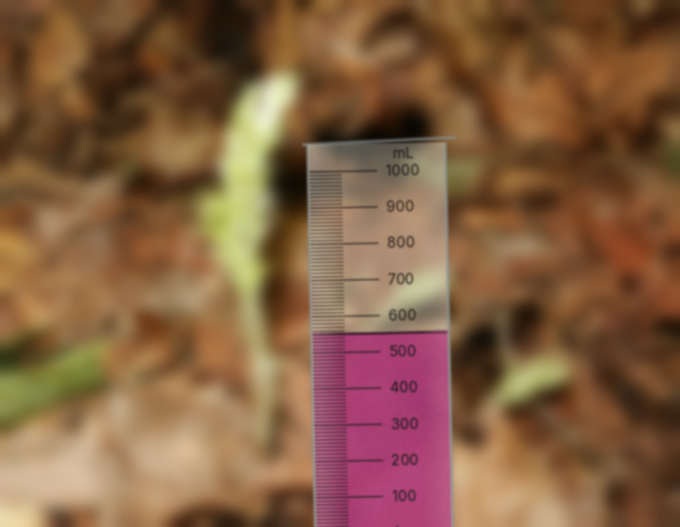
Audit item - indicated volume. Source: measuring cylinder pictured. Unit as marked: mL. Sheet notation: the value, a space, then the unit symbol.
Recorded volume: 550 mL
